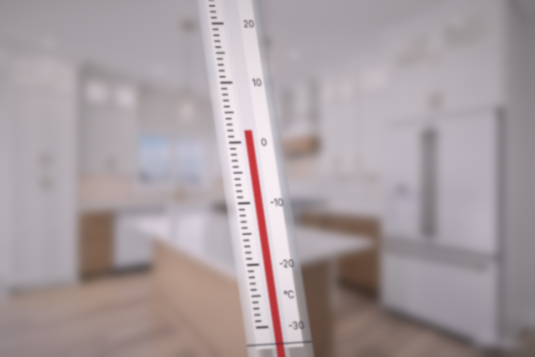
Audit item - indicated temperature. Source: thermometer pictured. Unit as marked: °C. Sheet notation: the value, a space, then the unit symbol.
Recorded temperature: 2 °C
